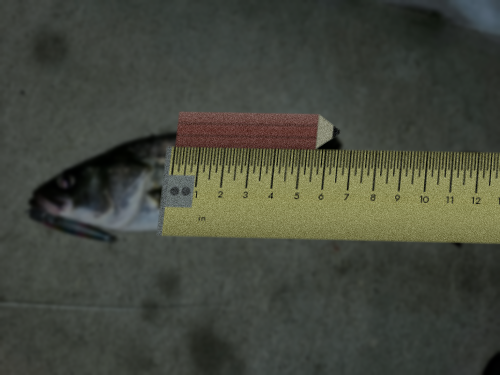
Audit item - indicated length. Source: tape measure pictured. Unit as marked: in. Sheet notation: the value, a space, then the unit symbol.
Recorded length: 6.5 in
